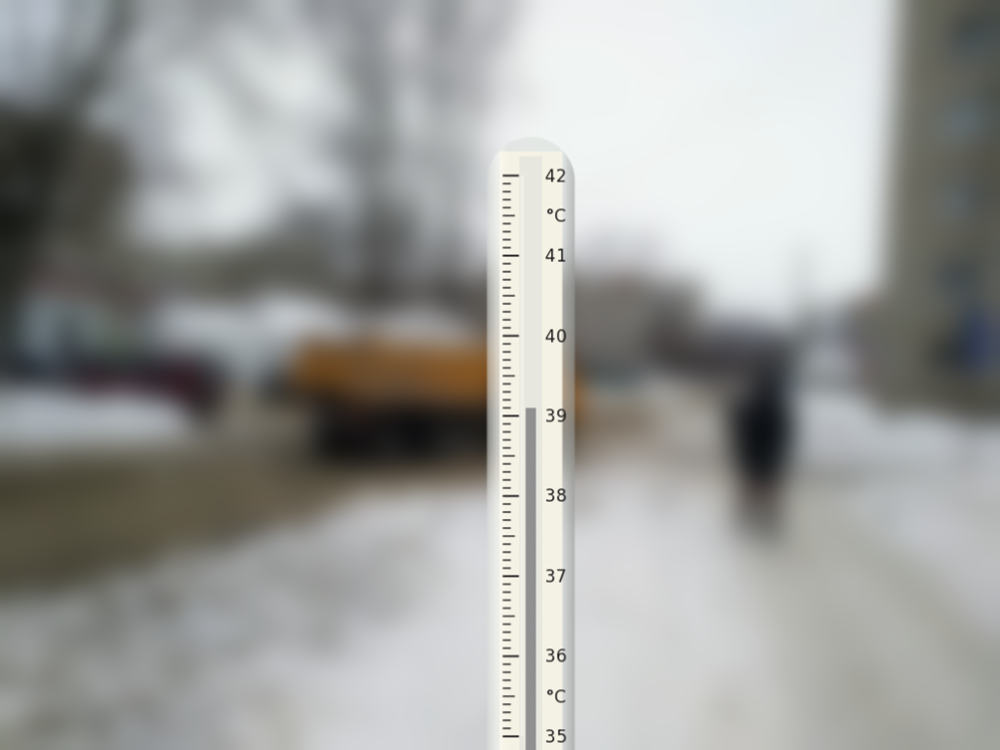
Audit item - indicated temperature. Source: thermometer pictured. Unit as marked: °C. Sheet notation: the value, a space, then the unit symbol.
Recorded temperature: 39.1 °C
